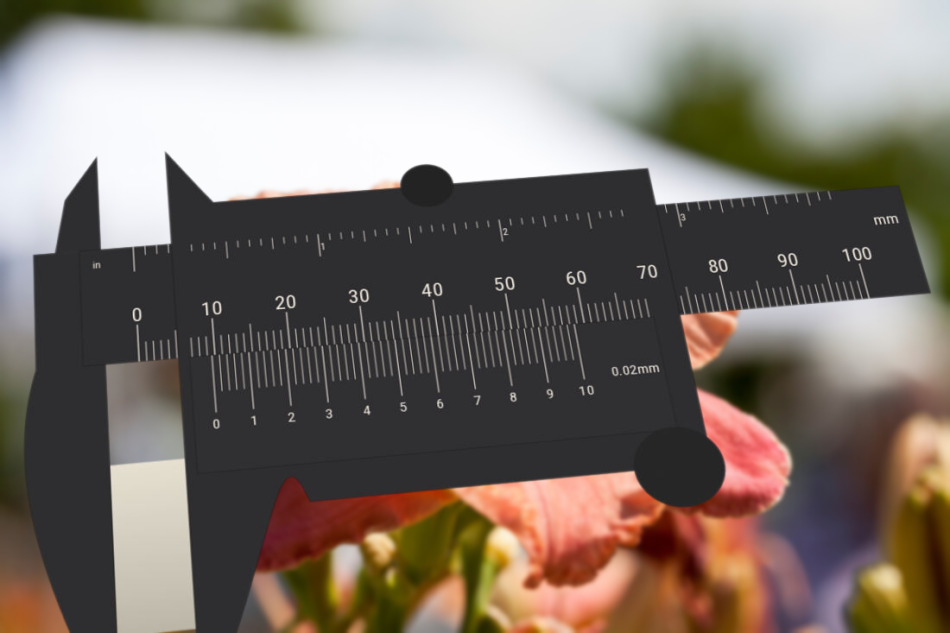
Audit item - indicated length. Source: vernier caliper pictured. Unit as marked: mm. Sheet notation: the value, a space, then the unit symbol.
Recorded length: 9.6 mm
